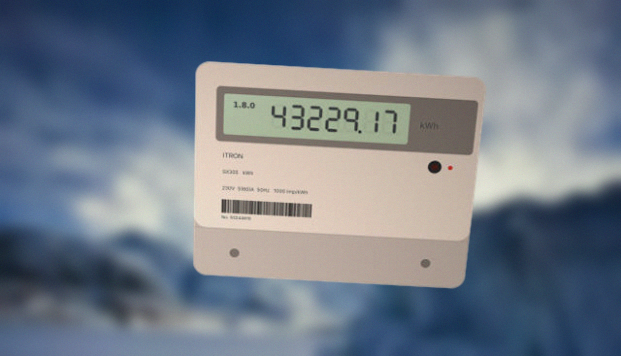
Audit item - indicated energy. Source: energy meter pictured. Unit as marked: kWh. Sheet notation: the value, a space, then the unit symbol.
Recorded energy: 43229.17 kWh
